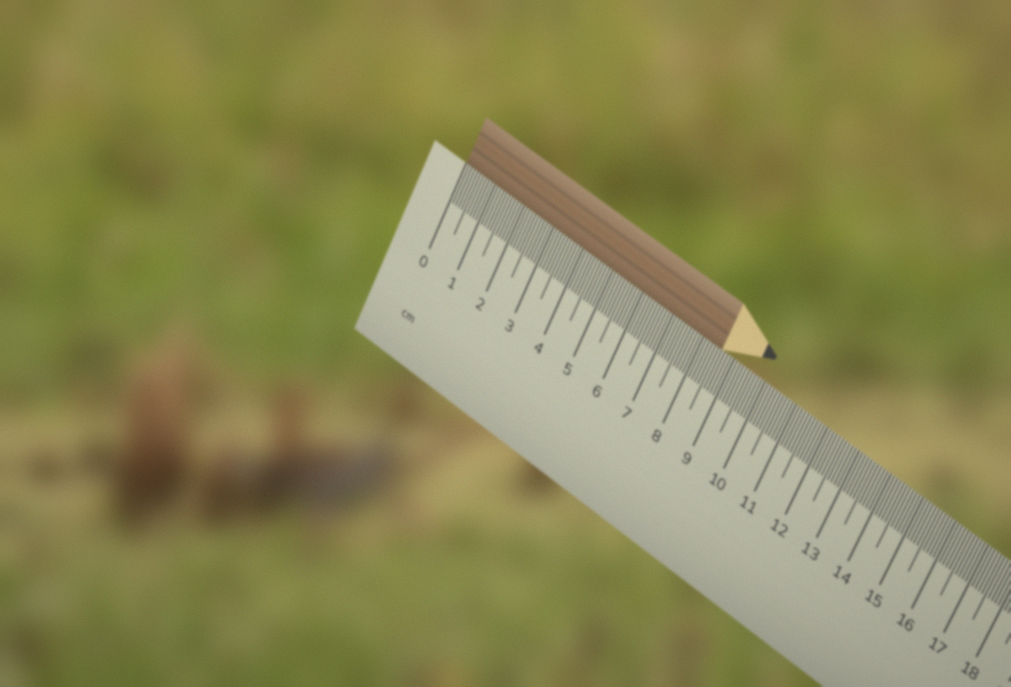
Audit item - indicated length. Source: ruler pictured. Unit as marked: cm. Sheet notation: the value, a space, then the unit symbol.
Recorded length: 10 cm
